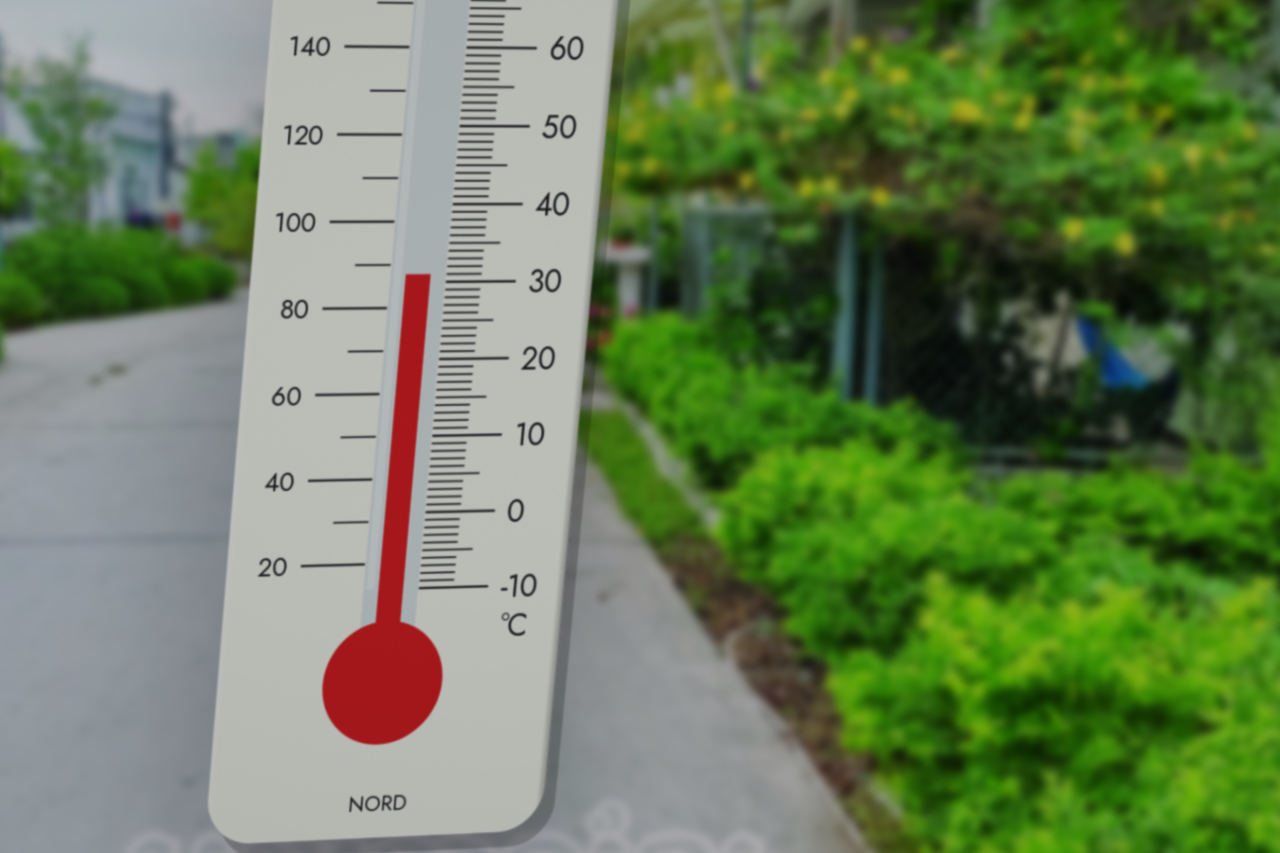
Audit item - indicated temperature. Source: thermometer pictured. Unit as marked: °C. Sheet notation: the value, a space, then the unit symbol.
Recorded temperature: 31 °C
